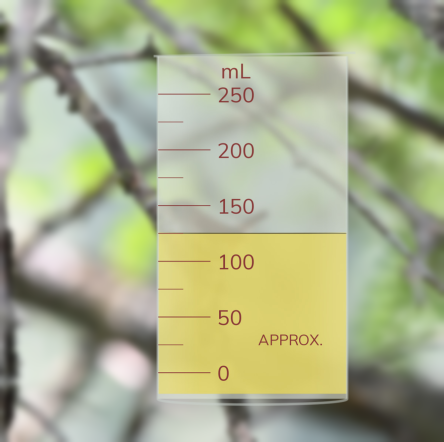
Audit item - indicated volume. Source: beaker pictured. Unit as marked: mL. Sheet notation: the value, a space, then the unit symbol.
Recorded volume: 125 mL
